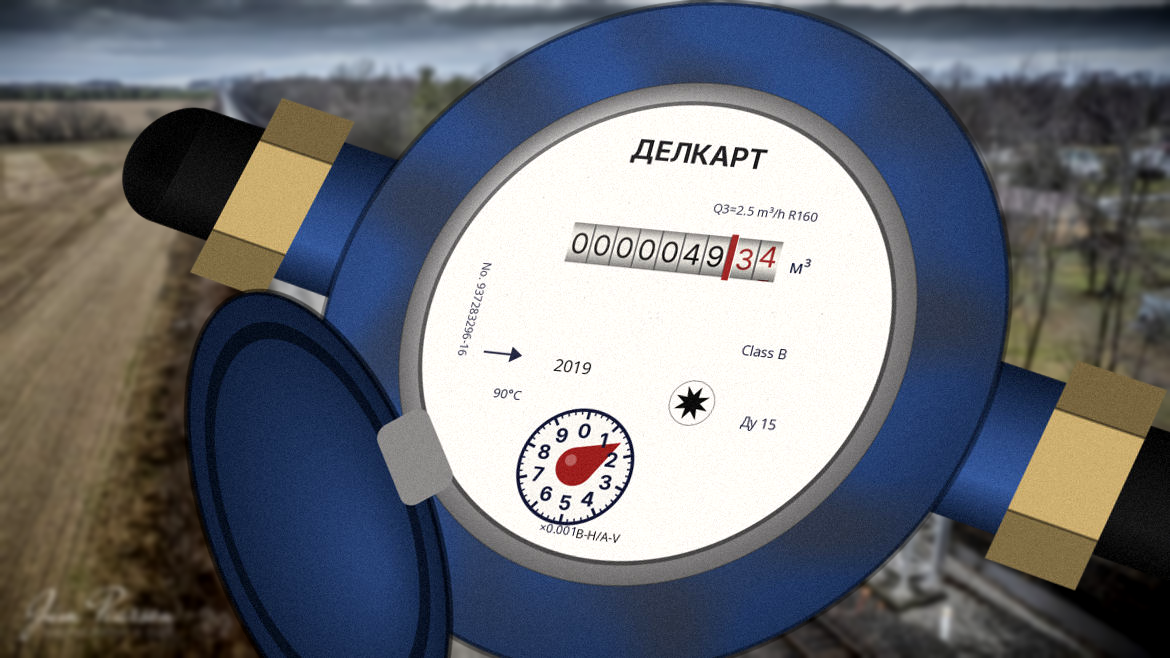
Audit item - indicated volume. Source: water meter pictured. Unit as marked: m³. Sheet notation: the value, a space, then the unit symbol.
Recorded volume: 49.341 m³
